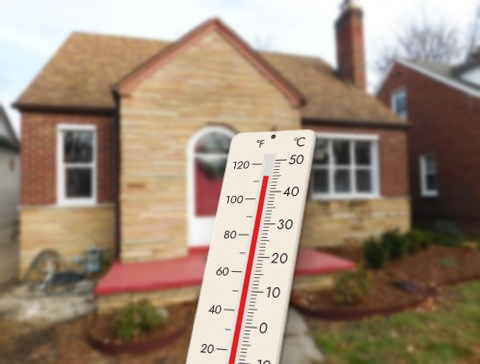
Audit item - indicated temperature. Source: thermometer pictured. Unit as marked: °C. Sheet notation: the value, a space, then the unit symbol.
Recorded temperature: 45 °C
